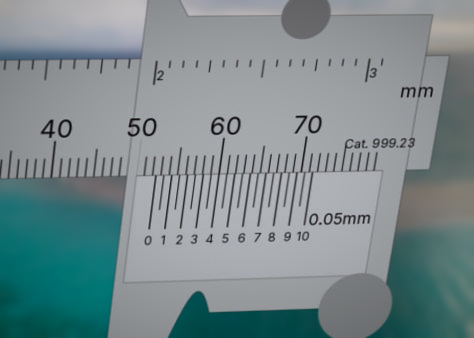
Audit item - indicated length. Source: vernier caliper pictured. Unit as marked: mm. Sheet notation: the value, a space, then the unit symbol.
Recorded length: 52.4 mm
